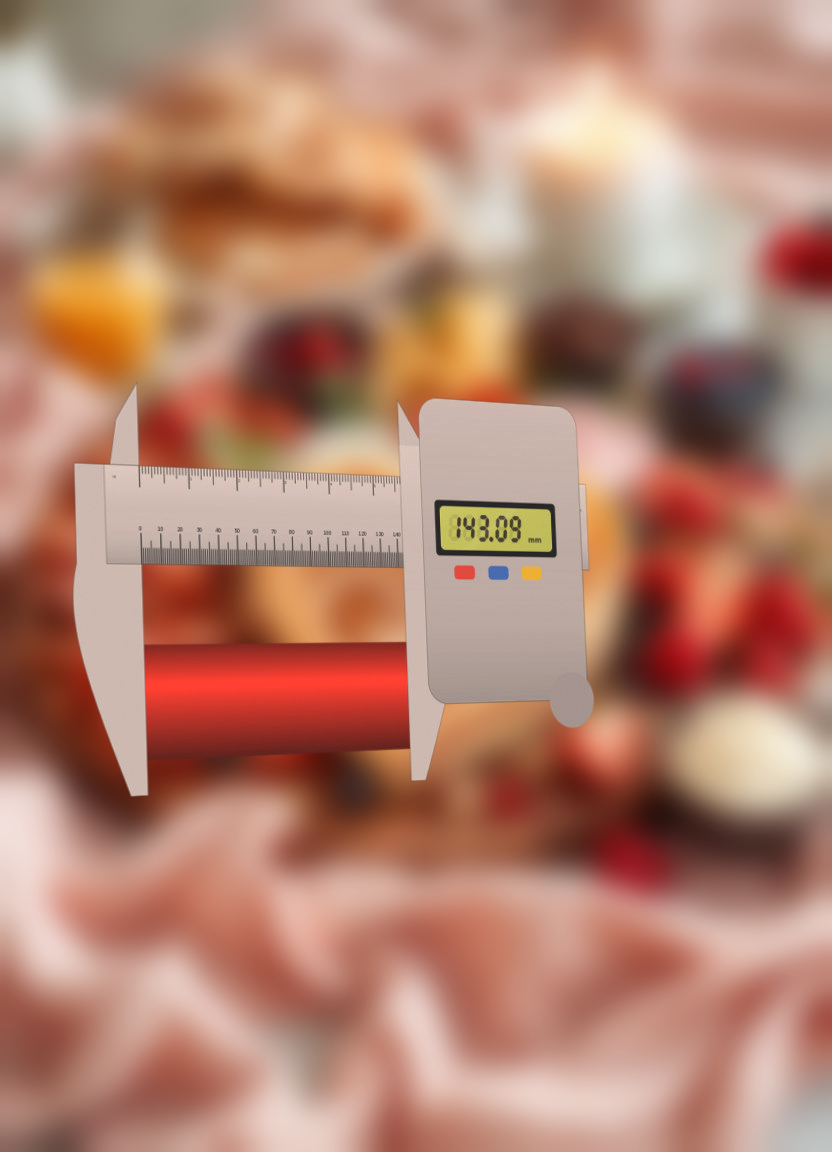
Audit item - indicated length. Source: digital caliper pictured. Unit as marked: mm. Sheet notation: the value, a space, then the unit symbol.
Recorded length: 143.09 mm
